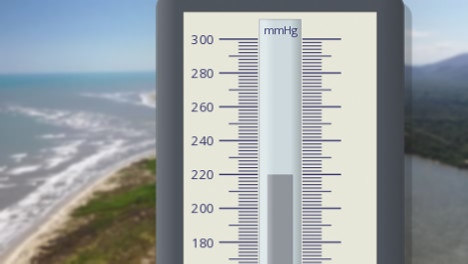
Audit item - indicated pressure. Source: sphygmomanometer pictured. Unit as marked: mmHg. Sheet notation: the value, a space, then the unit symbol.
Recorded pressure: 220 mmHg
